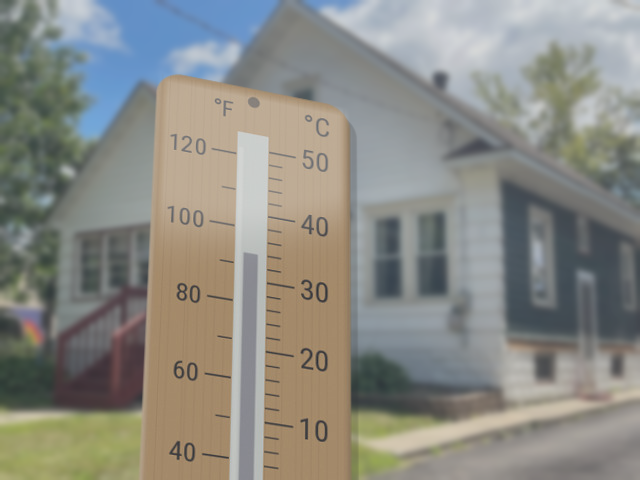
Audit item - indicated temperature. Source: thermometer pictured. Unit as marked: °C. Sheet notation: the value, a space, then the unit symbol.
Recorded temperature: 34 °C
